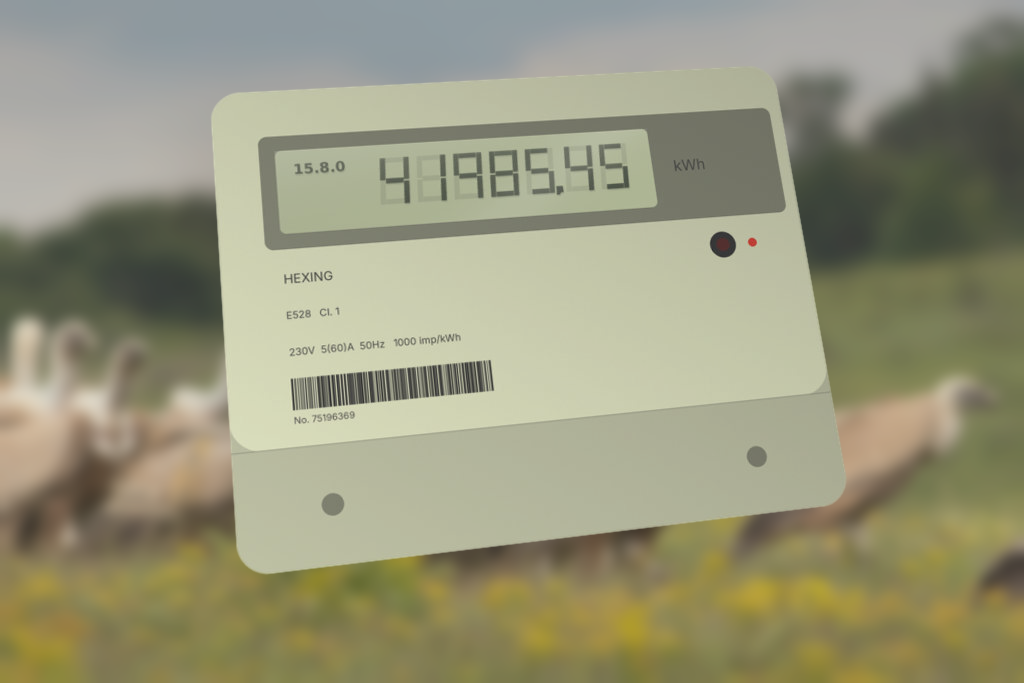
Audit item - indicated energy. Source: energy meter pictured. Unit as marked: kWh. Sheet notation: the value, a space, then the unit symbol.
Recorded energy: 41985.45 kWh
